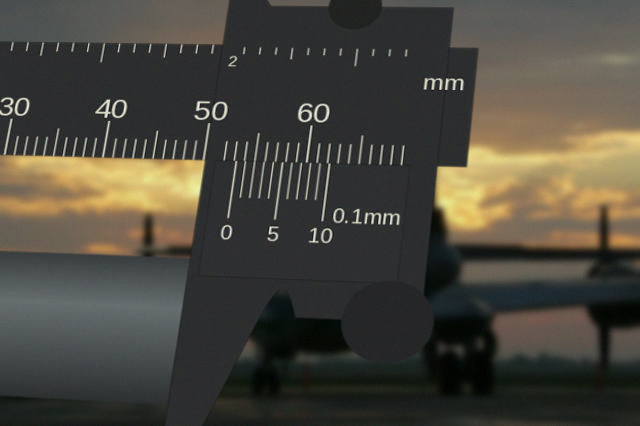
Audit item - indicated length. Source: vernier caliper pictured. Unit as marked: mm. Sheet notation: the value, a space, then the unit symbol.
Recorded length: 53.2 mm
